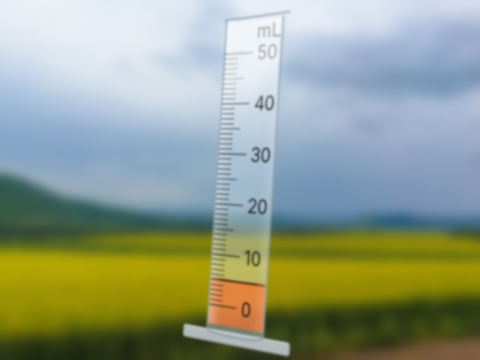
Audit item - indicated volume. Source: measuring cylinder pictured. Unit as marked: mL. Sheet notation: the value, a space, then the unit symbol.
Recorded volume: 5 mL
